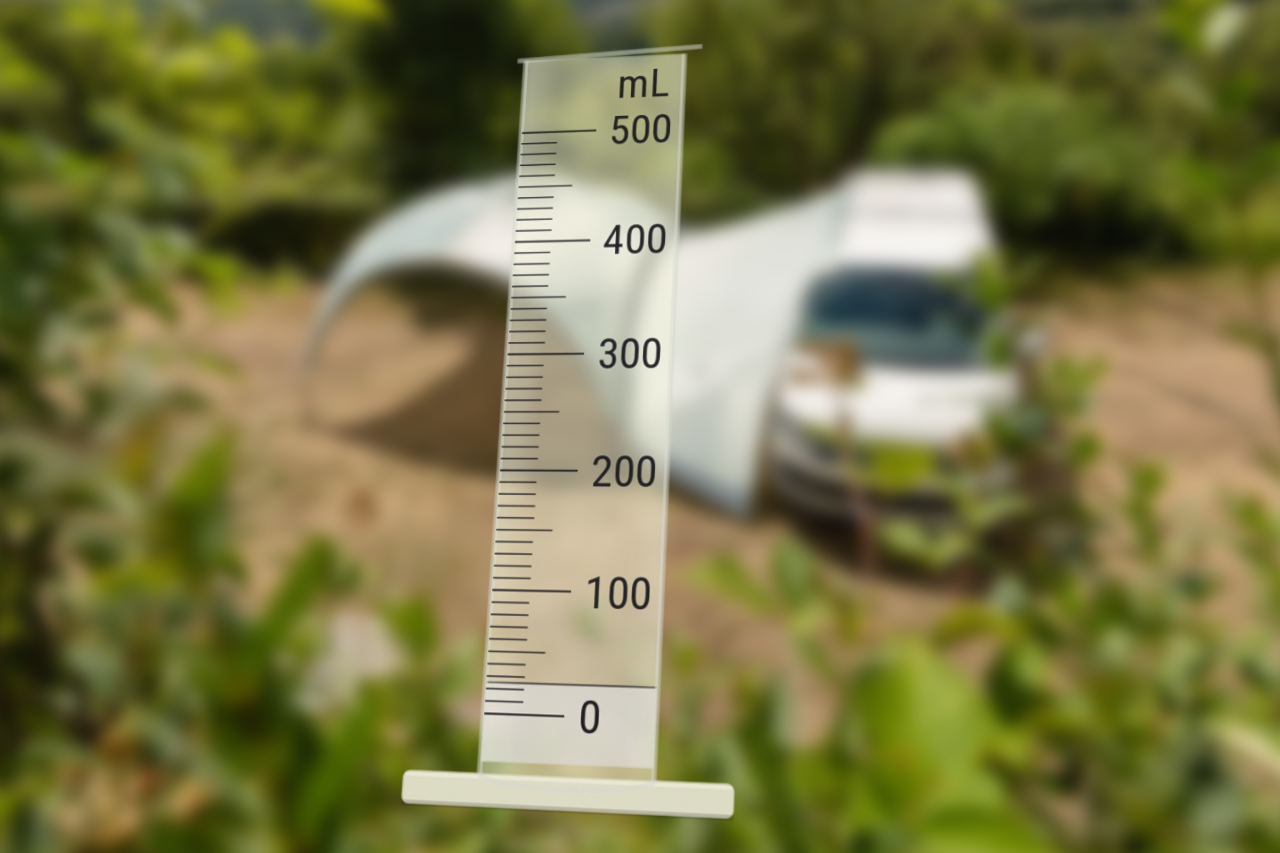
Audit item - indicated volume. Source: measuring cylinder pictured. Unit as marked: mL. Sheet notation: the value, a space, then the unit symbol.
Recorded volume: 25 mL
